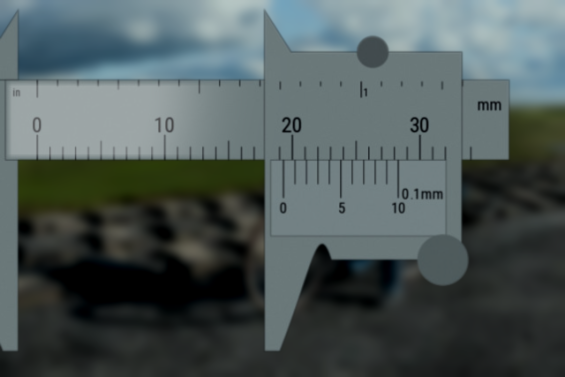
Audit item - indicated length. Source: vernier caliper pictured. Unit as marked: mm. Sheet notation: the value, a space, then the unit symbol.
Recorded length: 19.3 mm
